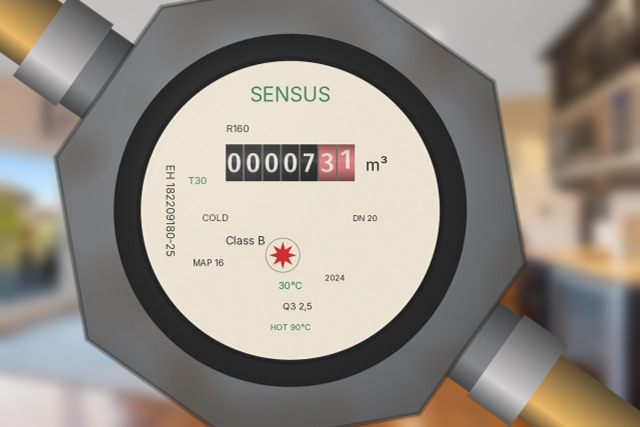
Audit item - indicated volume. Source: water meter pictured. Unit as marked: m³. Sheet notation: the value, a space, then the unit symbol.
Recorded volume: 7.31 m³
